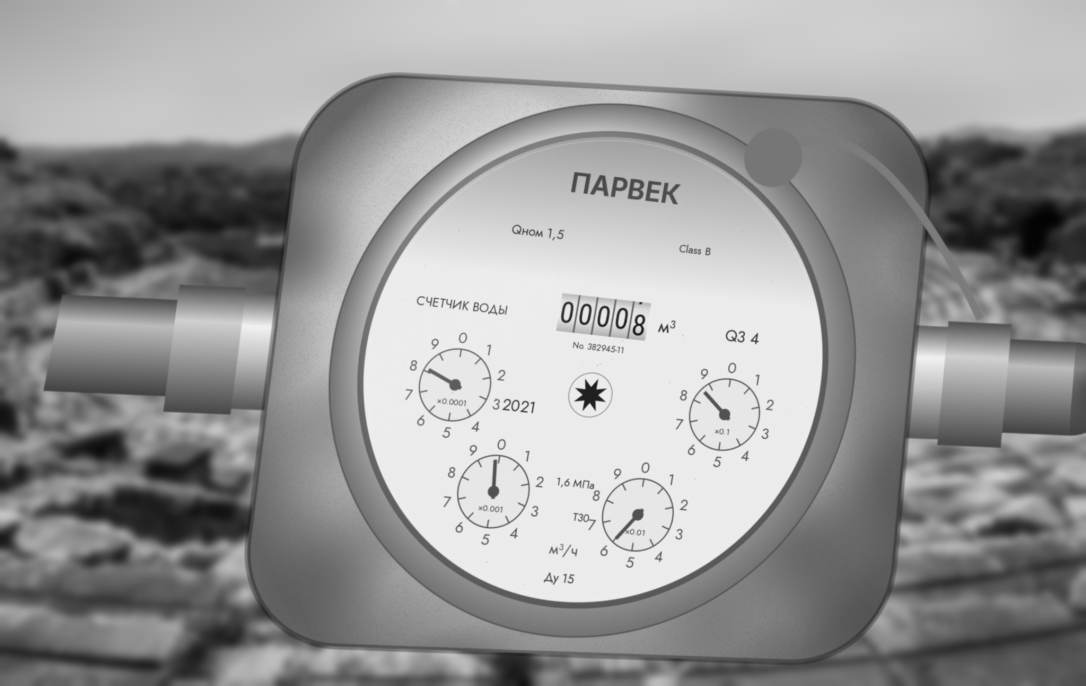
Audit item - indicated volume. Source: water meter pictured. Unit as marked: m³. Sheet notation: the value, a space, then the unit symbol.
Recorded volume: 7.8598 m³
